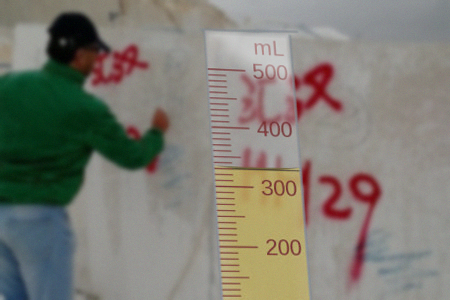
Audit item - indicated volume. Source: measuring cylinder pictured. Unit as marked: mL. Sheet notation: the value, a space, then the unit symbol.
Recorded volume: 330 mL
